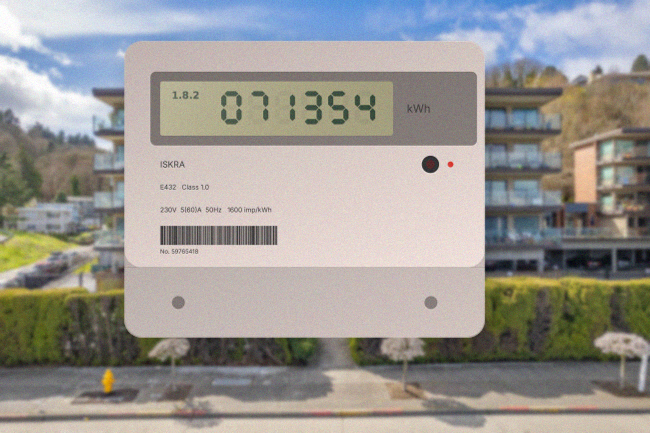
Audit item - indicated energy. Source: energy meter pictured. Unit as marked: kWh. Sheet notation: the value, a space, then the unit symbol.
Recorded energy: 71354 kWh
